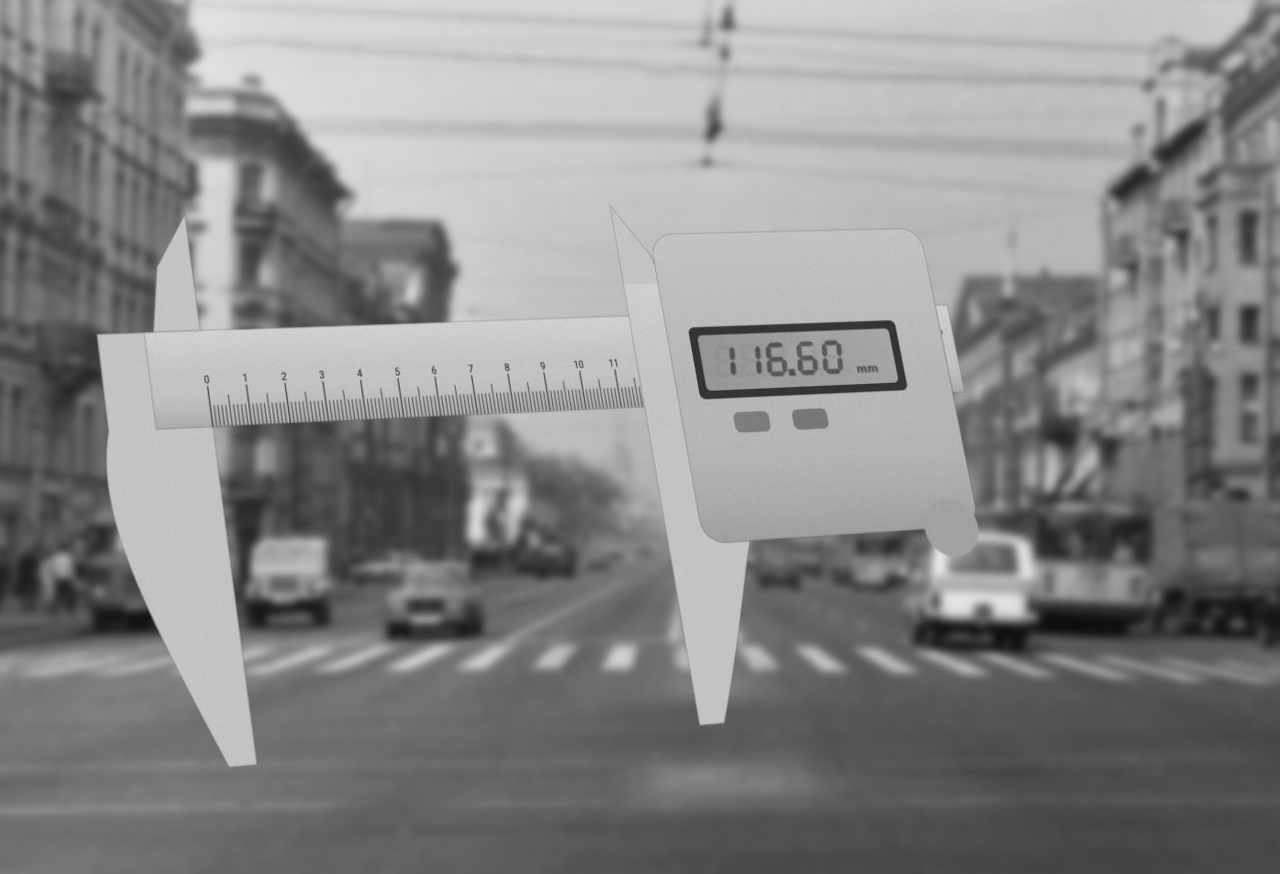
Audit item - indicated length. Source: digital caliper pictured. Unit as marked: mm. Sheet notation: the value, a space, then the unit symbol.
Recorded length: 116.60 mm
